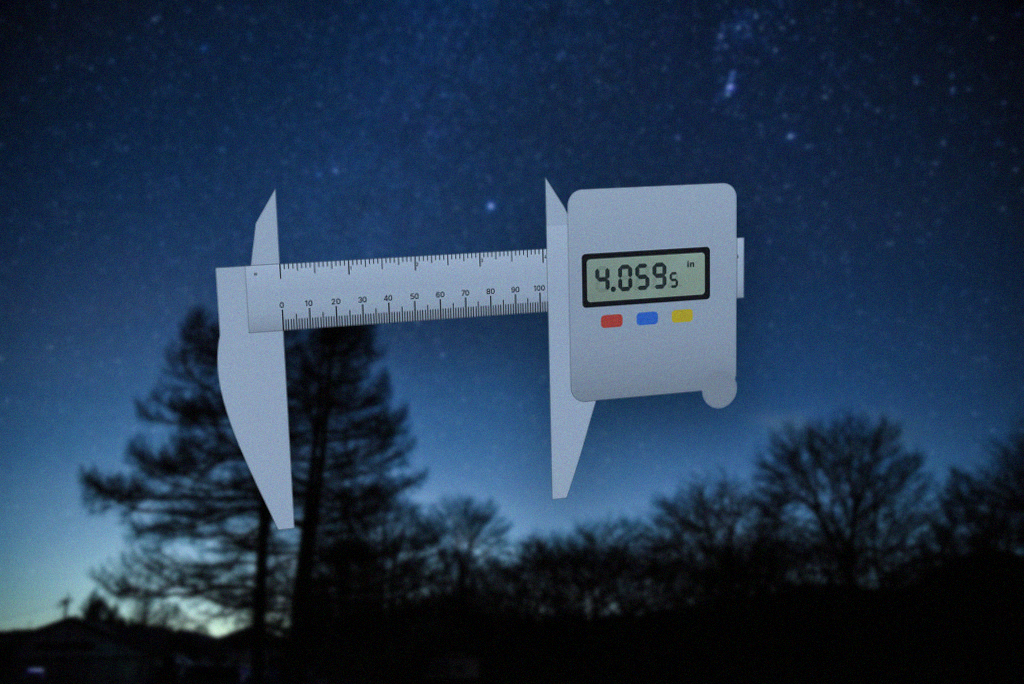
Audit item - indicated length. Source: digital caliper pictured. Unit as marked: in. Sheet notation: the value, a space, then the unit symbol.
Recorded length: 4.0595 in
